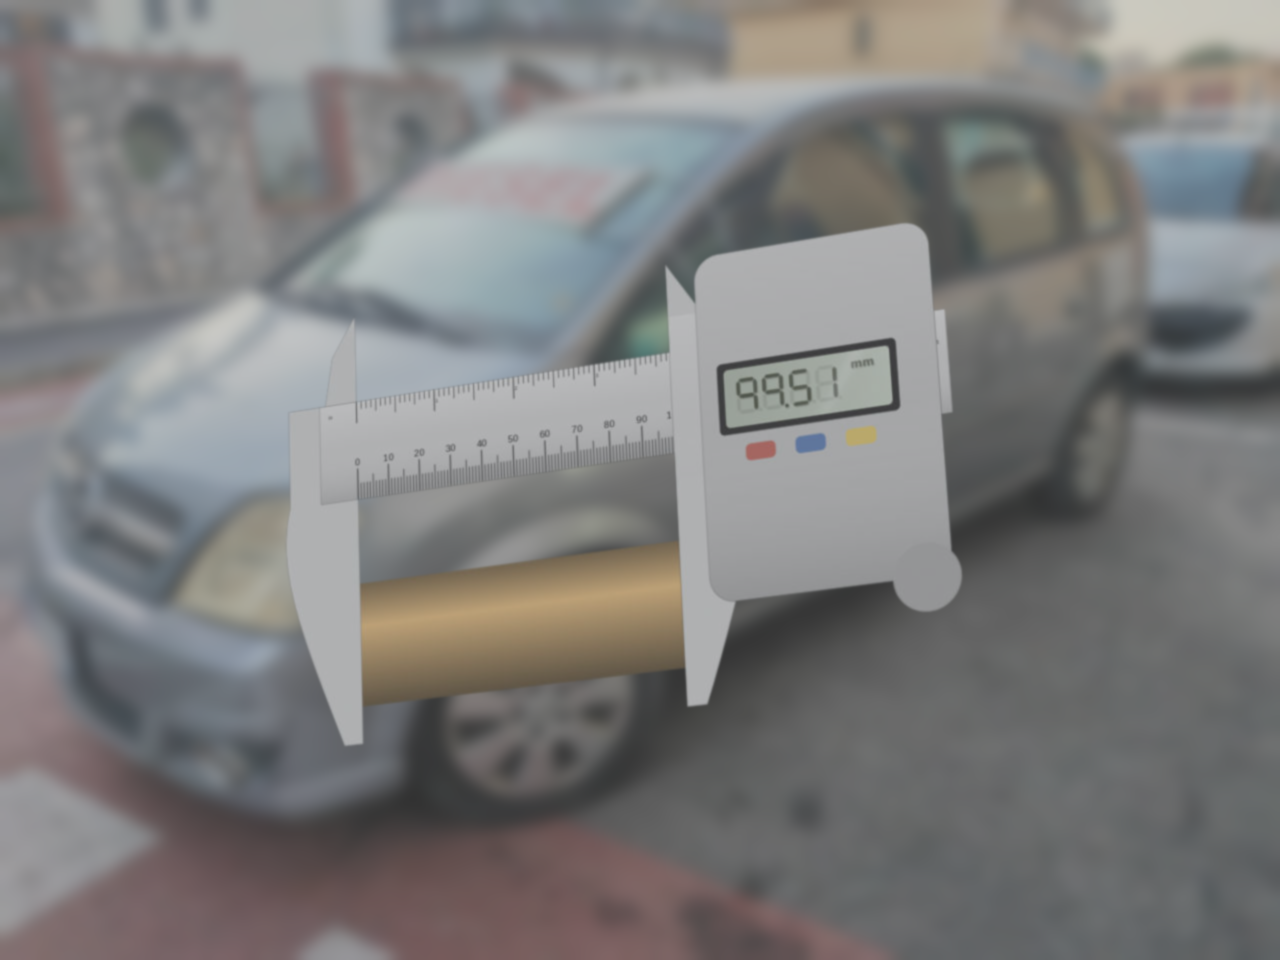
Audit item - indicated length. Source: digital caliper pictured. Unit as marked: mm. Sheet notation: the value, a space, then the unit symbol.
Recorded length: 99.51 mm
